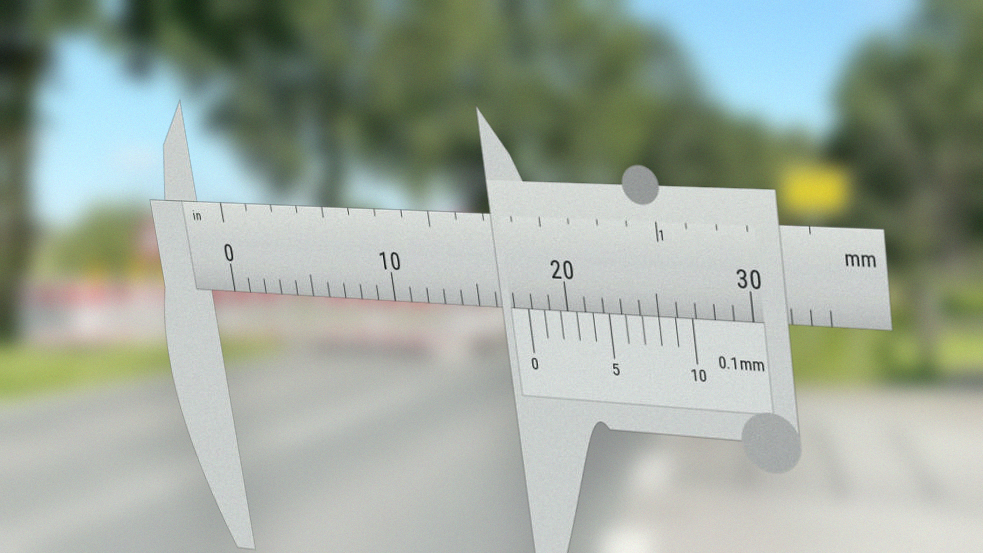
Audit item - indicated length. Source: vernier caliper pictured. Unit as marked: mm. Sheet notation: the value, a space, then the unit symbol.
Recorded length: 17.8 mm
